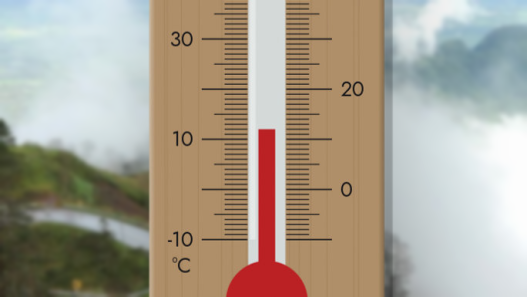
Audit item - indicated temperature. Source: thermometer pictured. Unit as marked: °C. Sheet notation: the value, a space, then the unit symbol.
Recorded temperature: 12 °C
